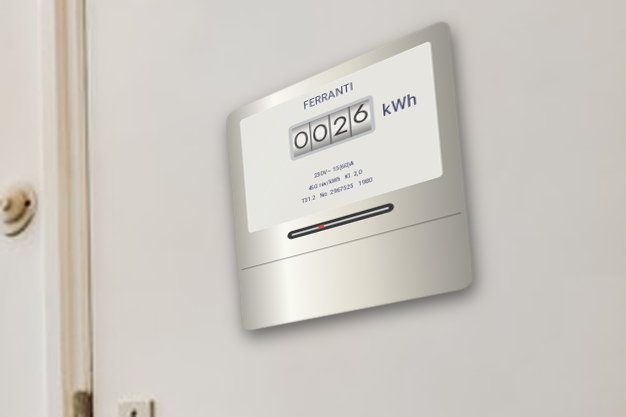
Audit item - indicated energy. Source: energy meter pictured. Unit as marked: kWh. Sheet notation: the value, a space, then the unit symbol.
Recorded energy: 26 kWh
